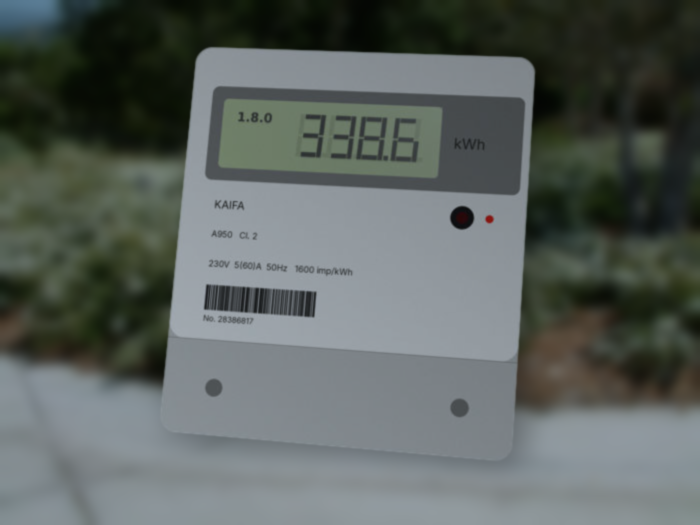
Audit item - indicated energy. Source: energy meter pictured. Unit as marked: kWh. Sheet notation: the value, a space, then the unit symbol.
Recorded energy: 338.6 kWh
